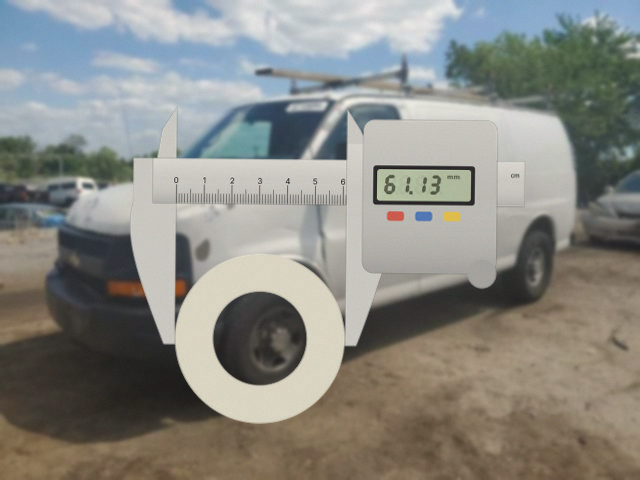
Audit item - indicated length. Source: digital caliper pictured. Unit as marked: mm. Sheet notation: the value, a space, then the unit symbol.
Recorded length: 61.13 mm
